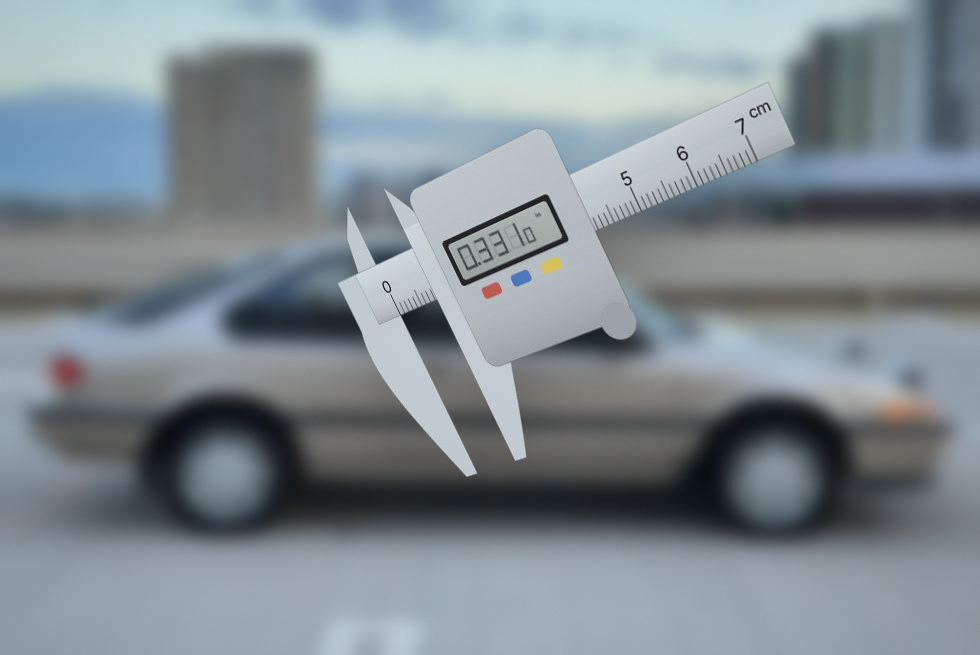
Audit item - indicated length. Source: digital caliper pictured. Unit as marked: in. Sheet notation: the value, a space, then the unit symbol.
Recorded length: 0.3310 in
